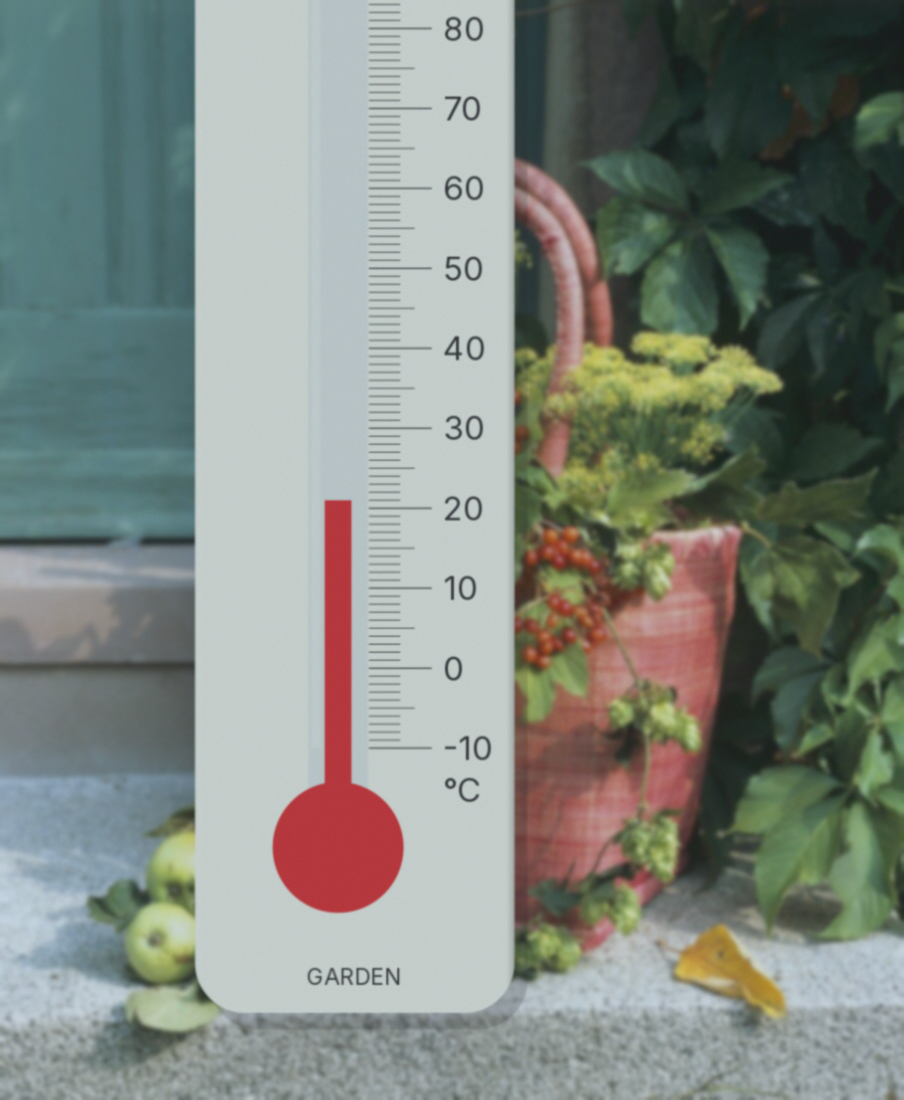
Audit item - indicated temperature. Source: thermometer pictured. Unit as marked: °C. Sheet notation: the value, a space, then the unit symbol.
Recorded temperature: 21 °C
